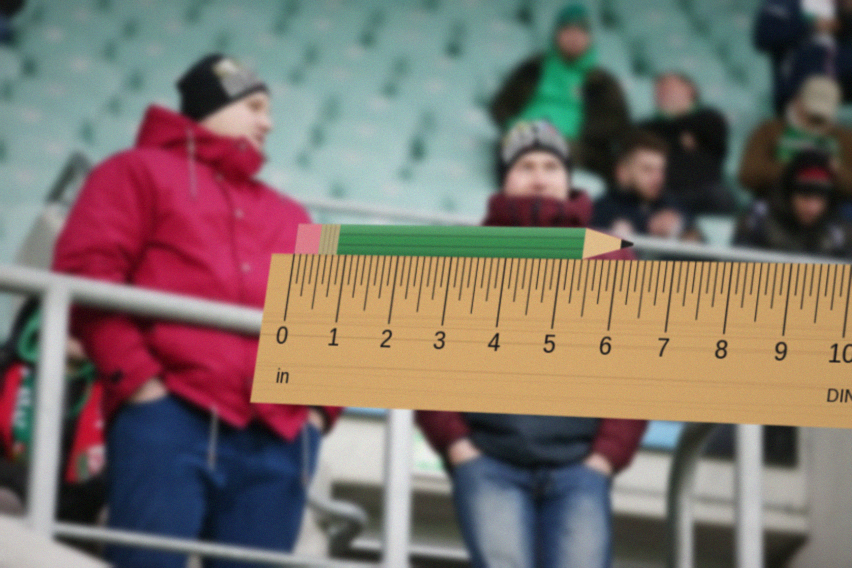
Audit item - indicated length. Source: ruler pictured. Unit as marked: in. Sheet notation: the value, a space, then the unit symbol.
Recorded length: 6.25 in
